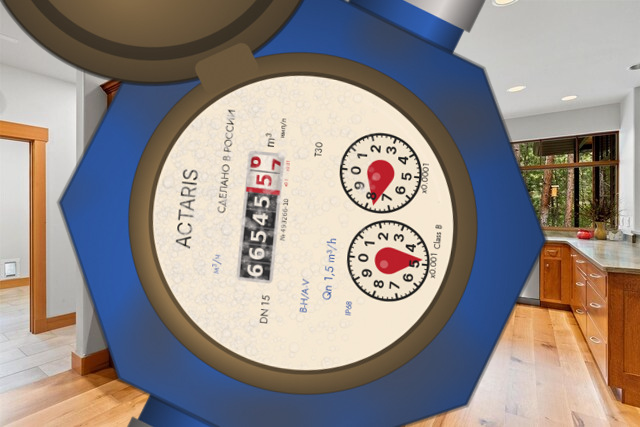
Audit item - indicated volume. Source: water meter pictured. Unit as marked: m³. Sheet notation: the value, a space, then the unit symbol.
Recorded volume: 66545.5647 m³
